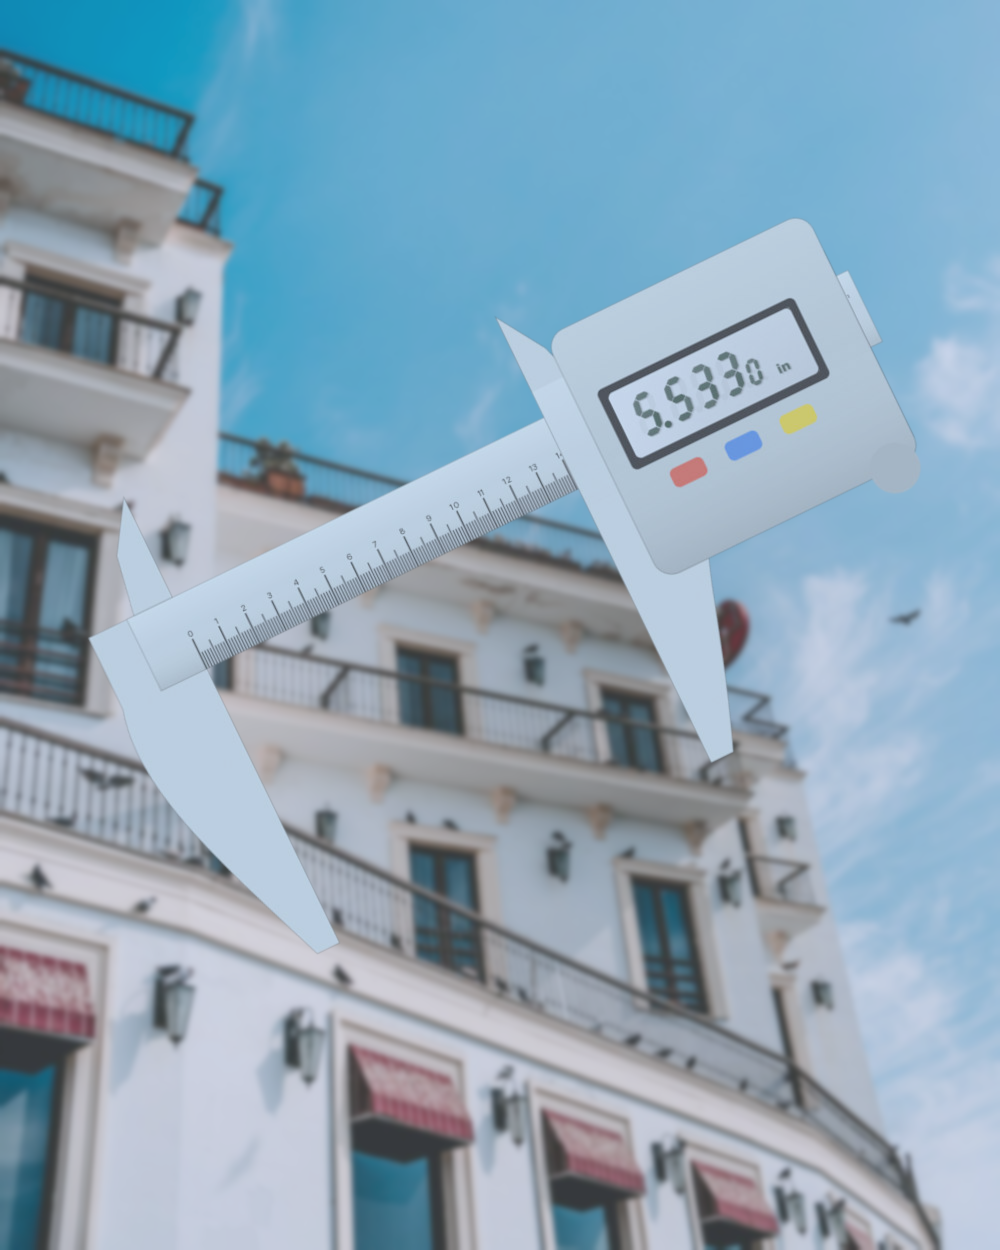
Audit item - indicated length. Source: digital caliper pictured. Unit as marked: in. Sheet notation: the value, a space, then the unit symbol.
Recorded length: 5.5330 in
